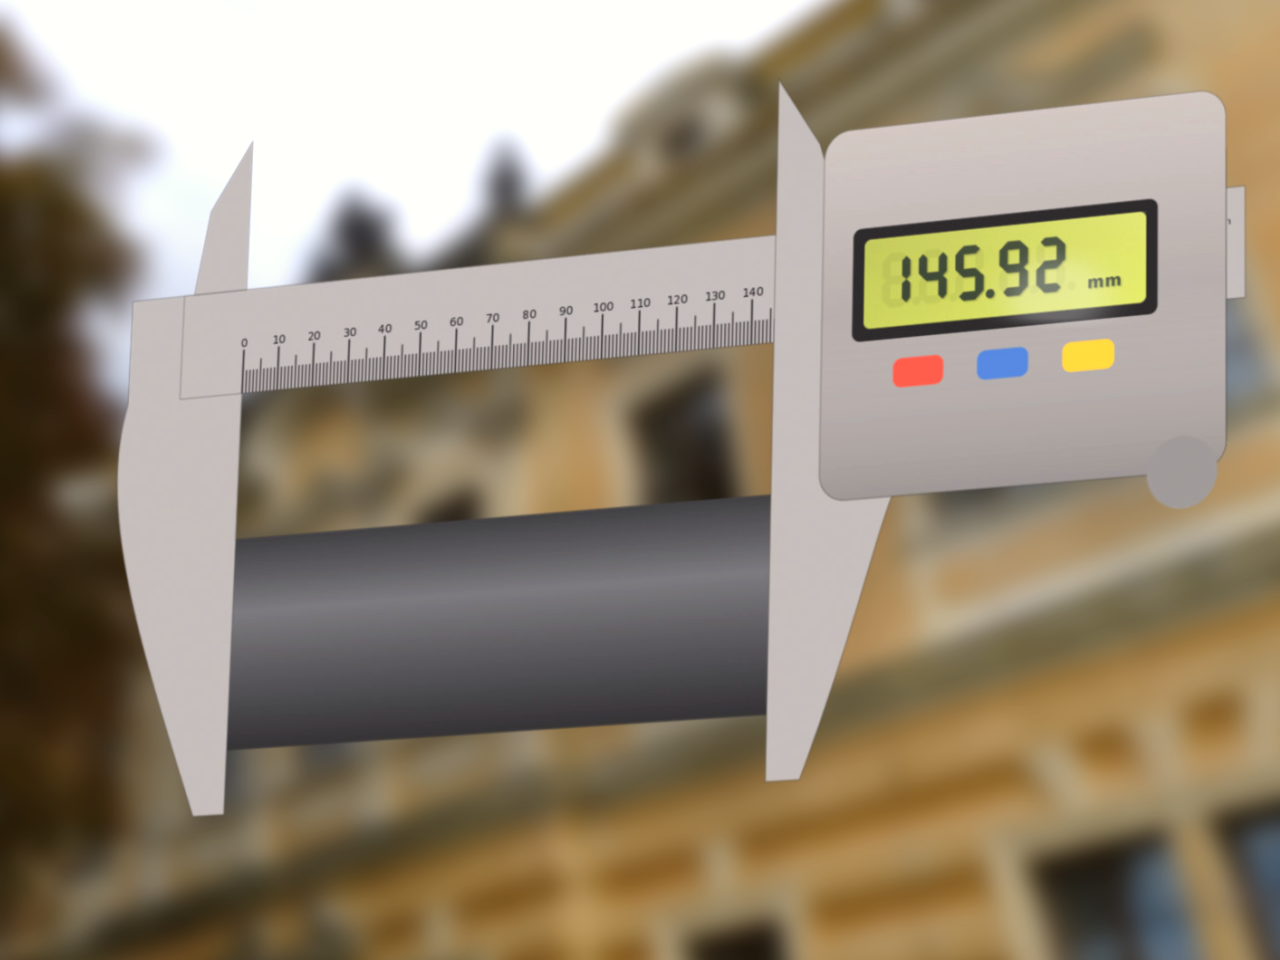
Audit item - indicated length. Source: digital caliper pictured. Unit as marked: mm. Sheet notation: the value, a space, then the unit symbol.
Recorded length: 145.92 mm
